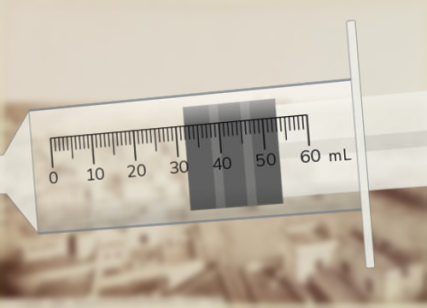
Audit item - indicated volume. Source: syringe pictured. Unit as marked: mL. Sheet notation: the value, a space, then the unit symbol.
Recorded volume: 32 mL
